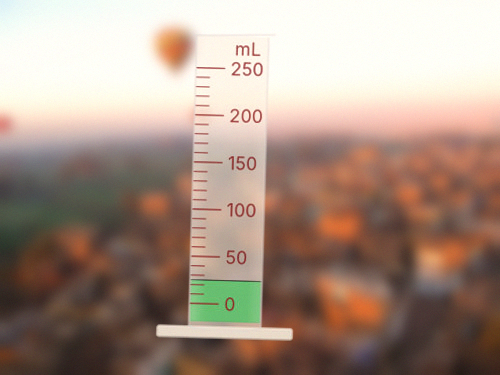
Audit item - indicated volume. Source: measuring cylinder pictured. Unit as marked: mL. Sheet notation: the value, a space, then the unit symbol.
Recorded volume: 25 mL
